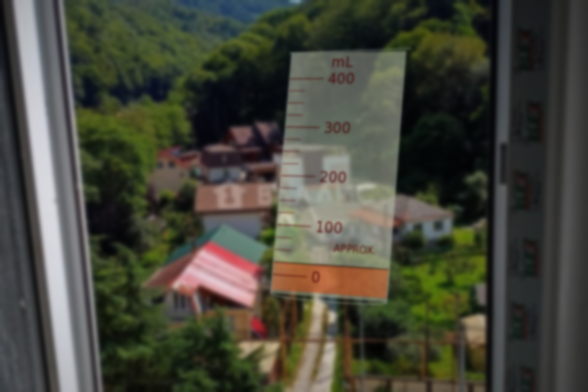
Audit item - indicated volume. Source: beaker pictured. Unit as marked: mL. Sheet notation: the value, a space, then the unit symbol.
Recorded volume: 25 mL
